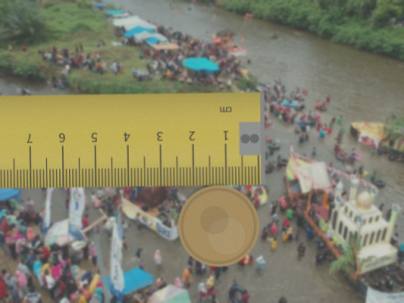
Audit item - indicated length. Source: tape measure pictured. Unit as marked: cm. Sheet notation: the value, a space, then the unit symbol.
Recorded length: 2.5 cm
